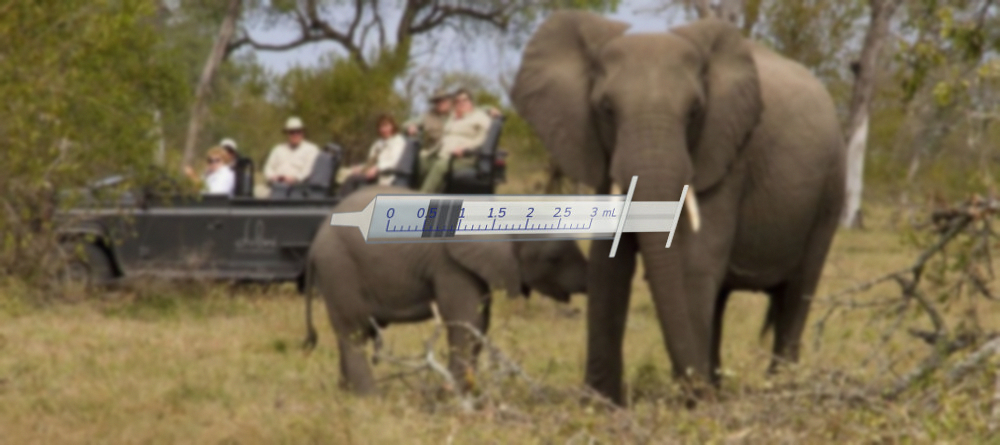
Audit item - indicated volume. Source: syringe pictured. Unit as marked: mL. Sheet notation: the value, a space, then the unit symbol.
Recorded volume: 0.5 mL
